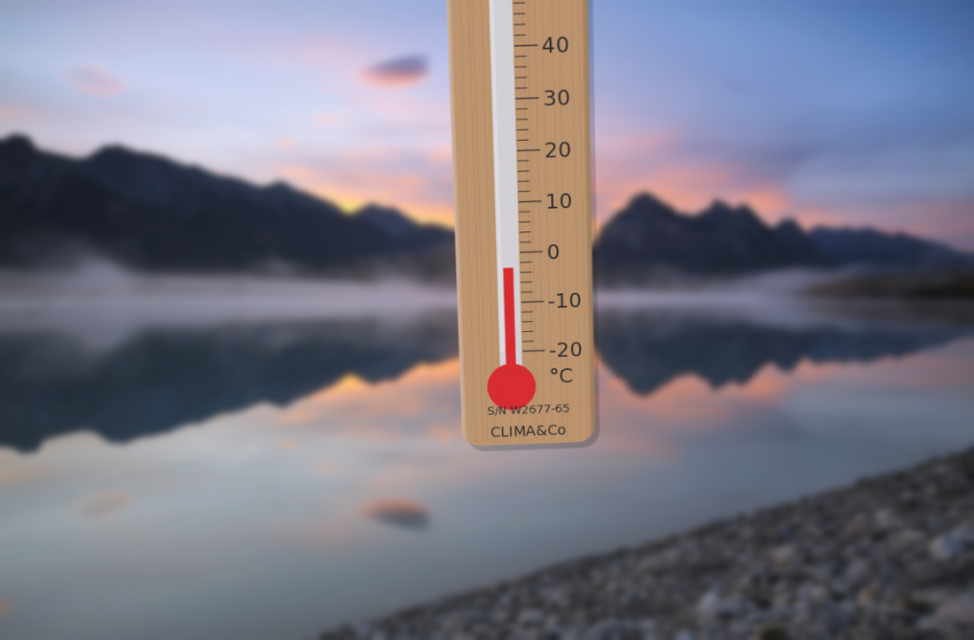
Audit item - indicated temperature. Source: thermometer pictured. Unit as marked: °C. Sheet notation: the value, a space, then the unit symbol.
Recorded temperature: -3 °C
